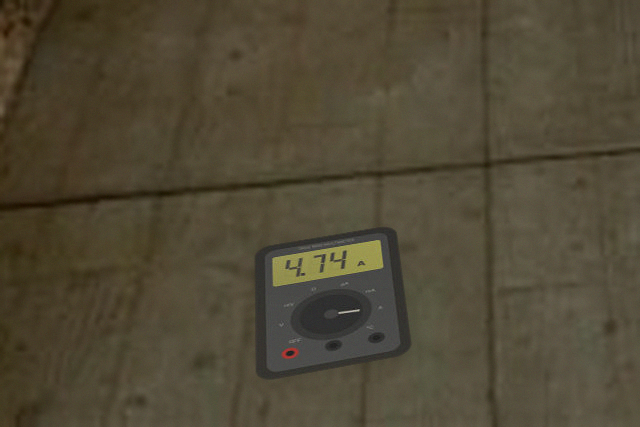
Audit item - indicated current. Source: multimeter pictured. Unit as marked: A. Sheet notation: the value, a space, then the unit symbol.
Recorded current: 4.74 A
